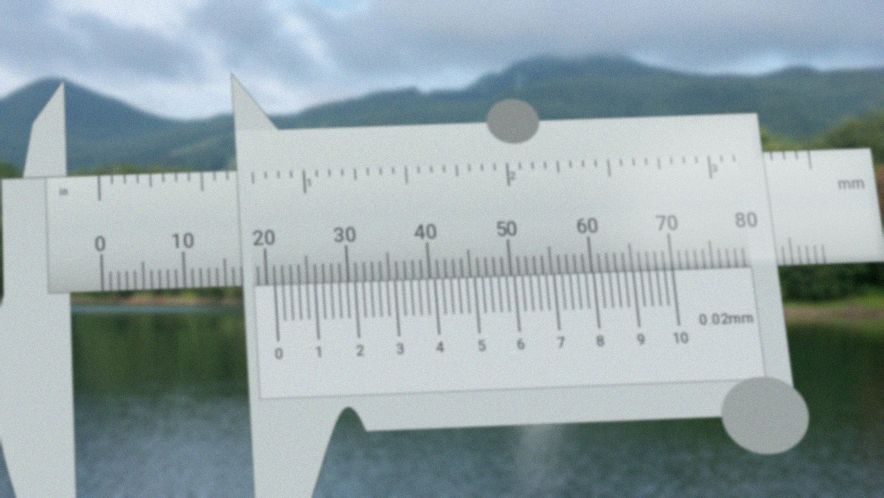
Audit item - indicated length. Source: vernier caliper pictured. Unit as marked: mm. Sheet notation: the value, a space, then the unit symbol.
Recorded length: 21.0 mm
